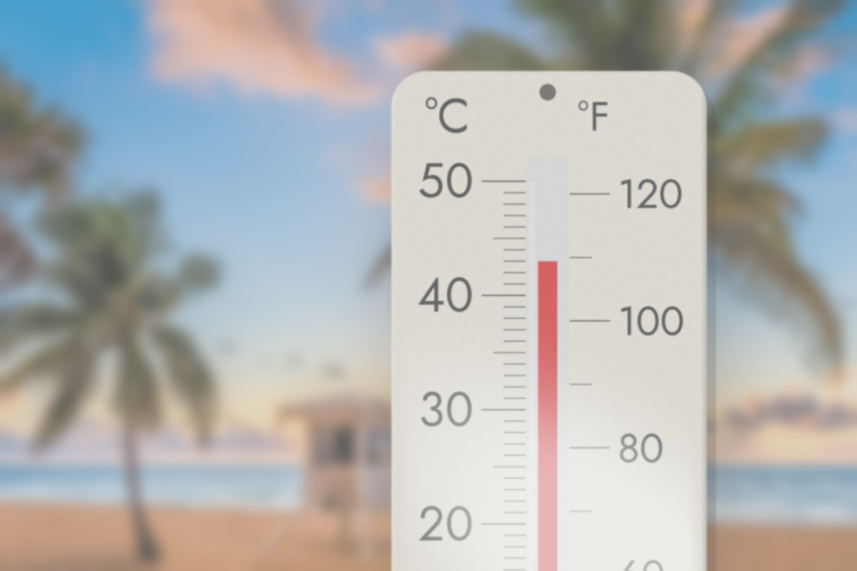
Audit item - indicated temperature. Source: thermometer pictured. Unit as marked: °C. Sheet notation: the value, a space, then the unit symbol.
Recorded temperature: 43 °C
